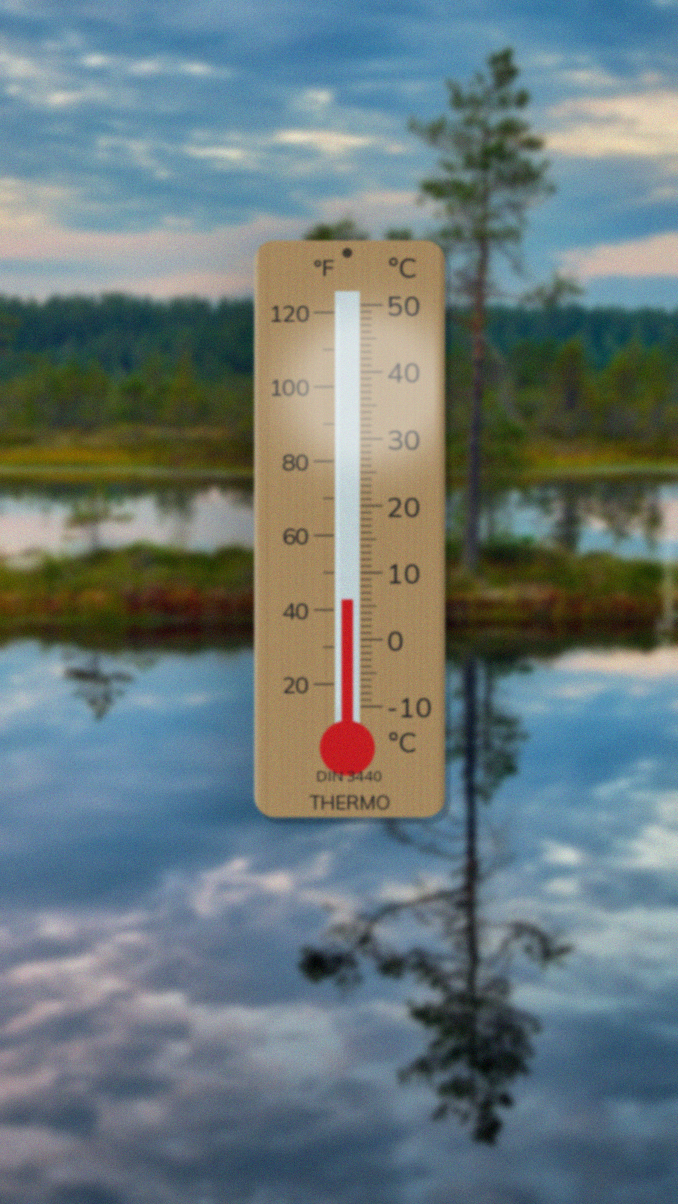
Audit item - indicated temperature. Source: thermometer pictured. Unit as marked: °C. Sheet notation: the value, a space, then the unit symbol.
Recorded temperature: 6 °C
